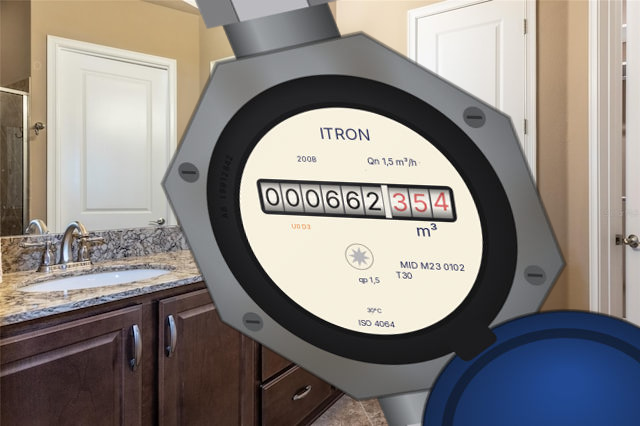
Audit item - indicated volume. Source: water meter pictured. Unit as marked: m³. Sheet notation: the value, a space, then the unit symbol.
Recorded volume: 662.354 m³
